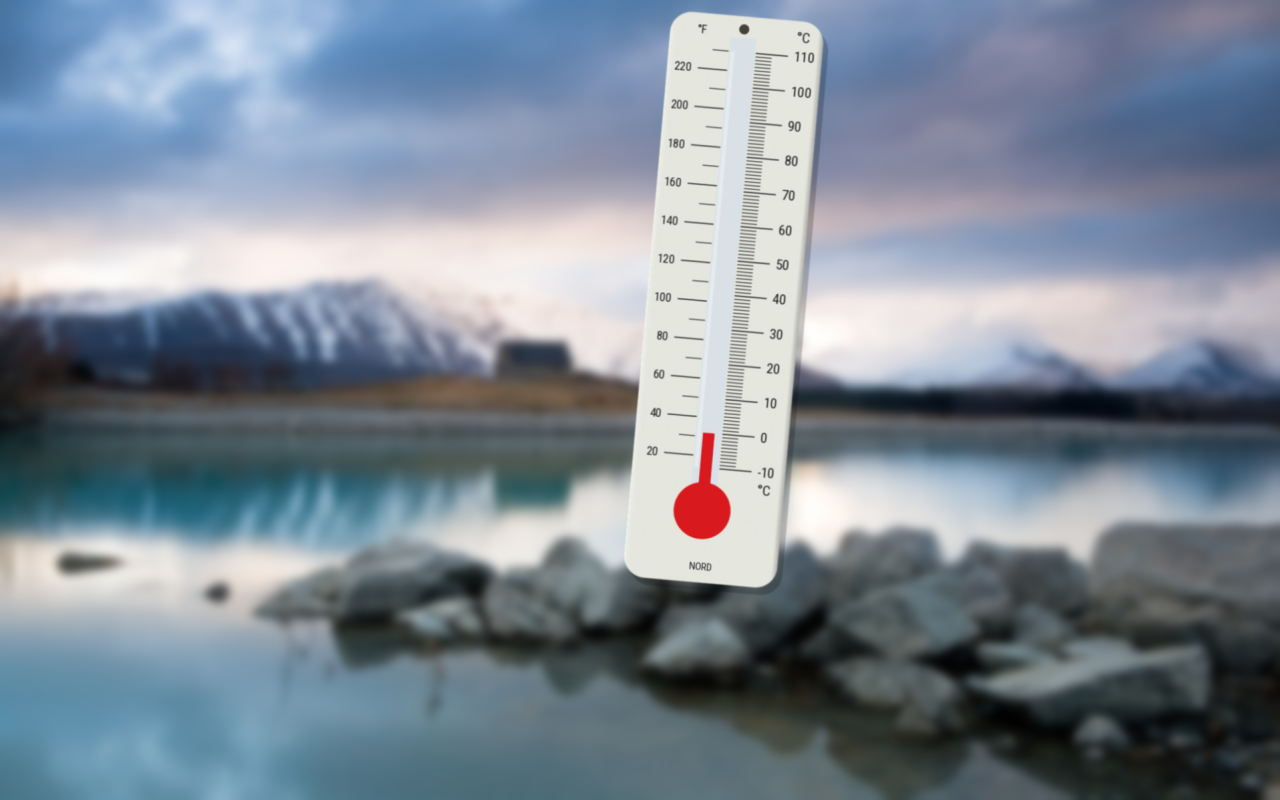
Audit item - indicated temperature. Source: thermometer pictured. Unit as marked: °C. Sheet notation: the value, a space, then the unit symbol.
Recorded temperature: 0 °C
